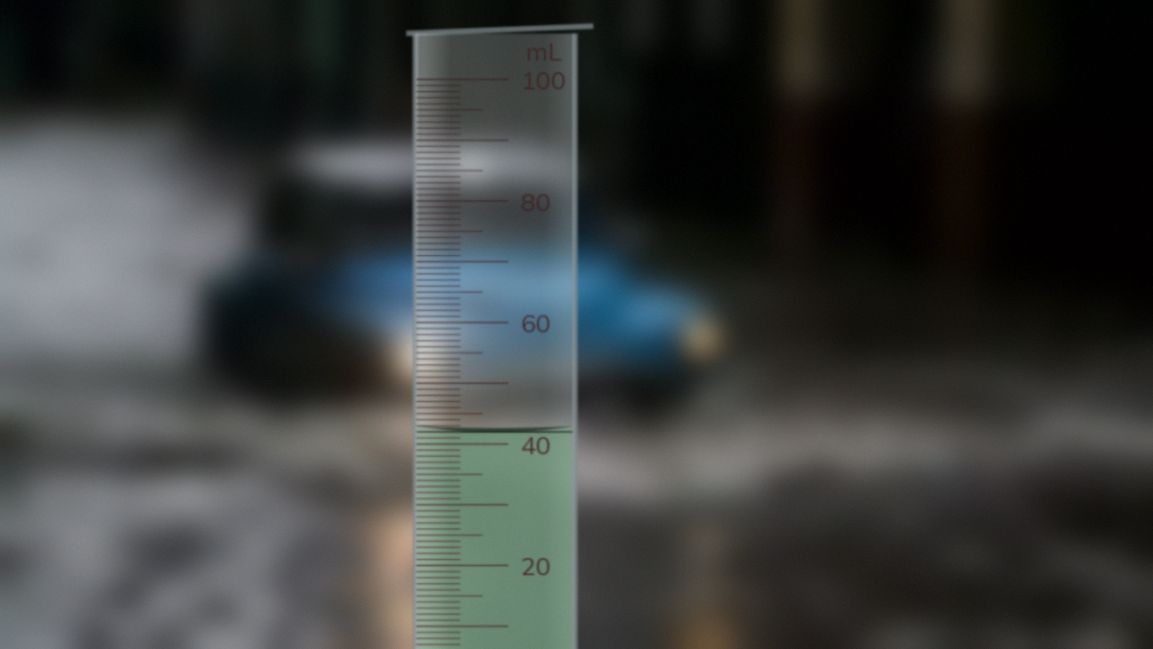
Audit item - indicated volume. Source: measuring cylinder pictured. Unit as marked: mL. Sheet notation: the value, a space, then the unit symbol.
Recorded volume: 42 mL
